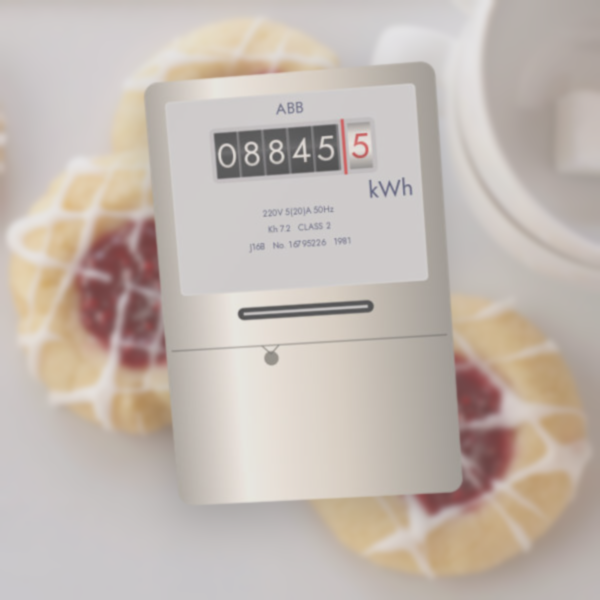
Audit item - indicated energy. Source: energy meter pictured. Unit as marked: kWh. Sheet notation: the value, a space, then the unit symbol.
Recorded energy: 8845.5 kWh
